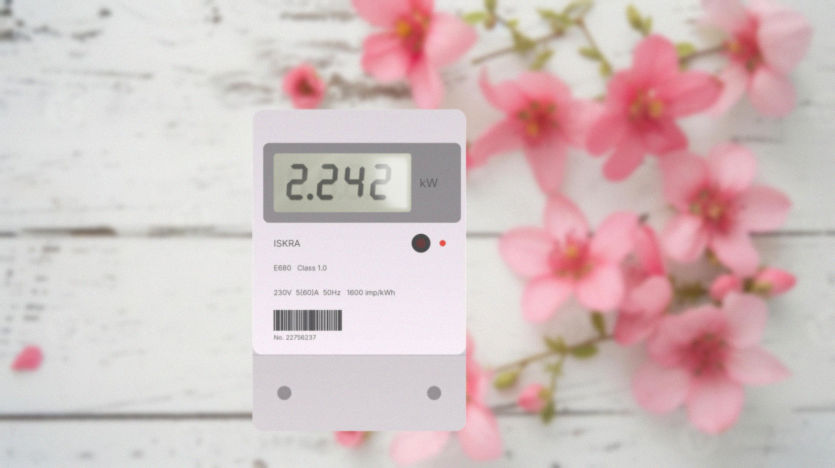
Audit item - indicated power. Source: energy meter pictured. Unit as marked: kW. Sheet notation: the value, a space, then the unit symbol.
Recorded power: 2.242 kW
